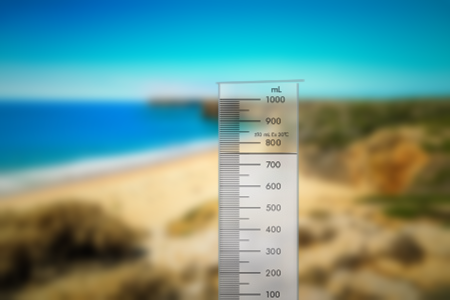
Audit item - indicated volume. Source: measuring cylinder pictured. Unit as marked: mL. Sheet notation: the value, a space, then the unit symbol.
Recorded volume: 750 mL
